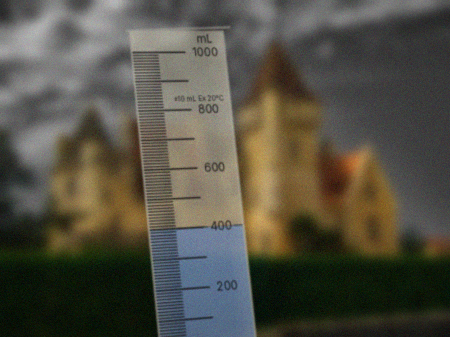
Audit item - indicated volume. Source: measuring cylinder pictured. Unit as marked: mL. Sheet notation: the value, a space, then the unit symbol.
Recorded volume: 400 mL
